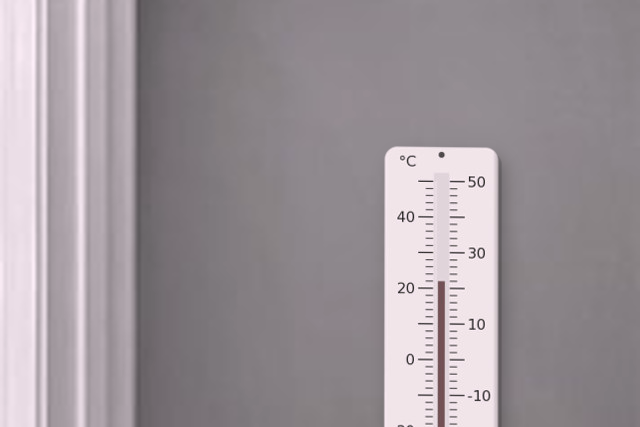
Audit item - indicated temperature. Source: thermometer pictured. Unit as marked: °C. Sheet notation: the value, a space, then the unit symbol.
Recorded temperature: 22 °C
